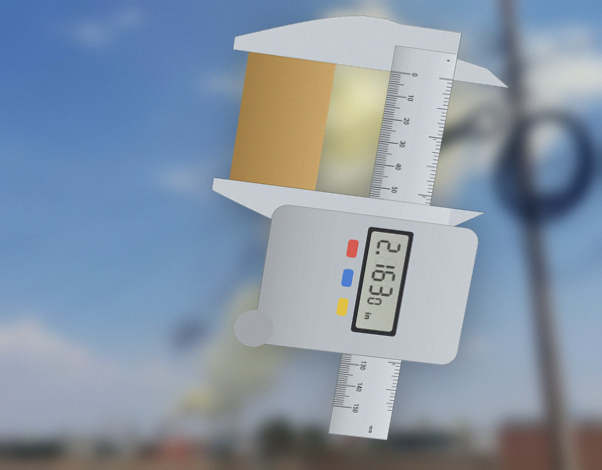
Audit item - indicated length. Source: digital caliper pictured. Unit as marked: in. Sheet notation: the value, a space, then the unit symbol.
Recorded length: 2.1630 in
